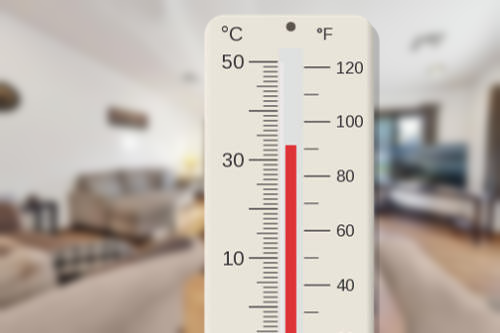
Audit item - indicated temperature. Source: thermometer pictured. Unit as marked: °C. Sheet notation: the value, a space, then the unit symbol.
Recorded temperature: 33 °C
